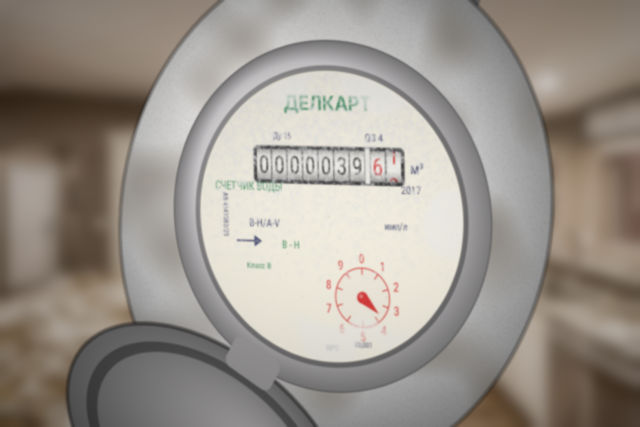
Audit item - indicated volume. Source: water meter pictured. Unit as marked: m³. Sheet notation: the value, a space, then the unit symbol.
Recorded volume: 39.613 m³
